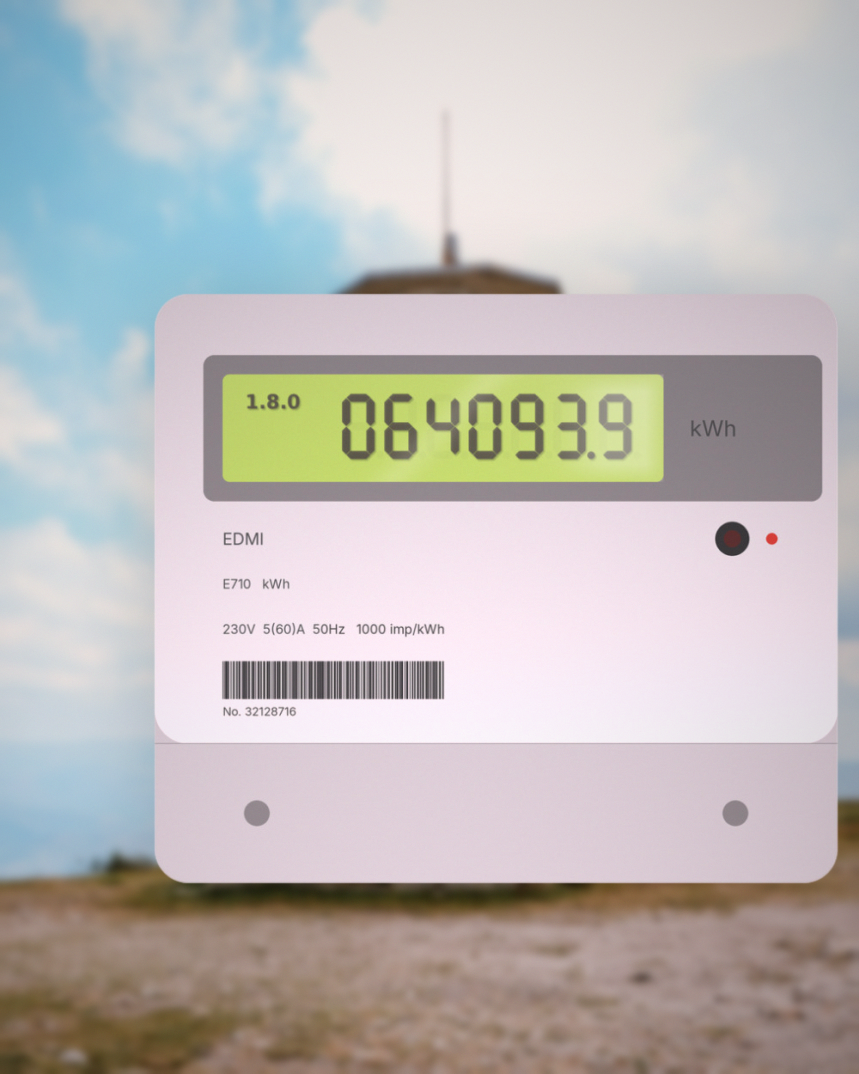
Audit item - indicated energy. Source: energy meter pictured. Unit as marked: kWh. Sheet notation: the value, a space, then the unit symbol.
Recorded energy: 64093.9 kWh
